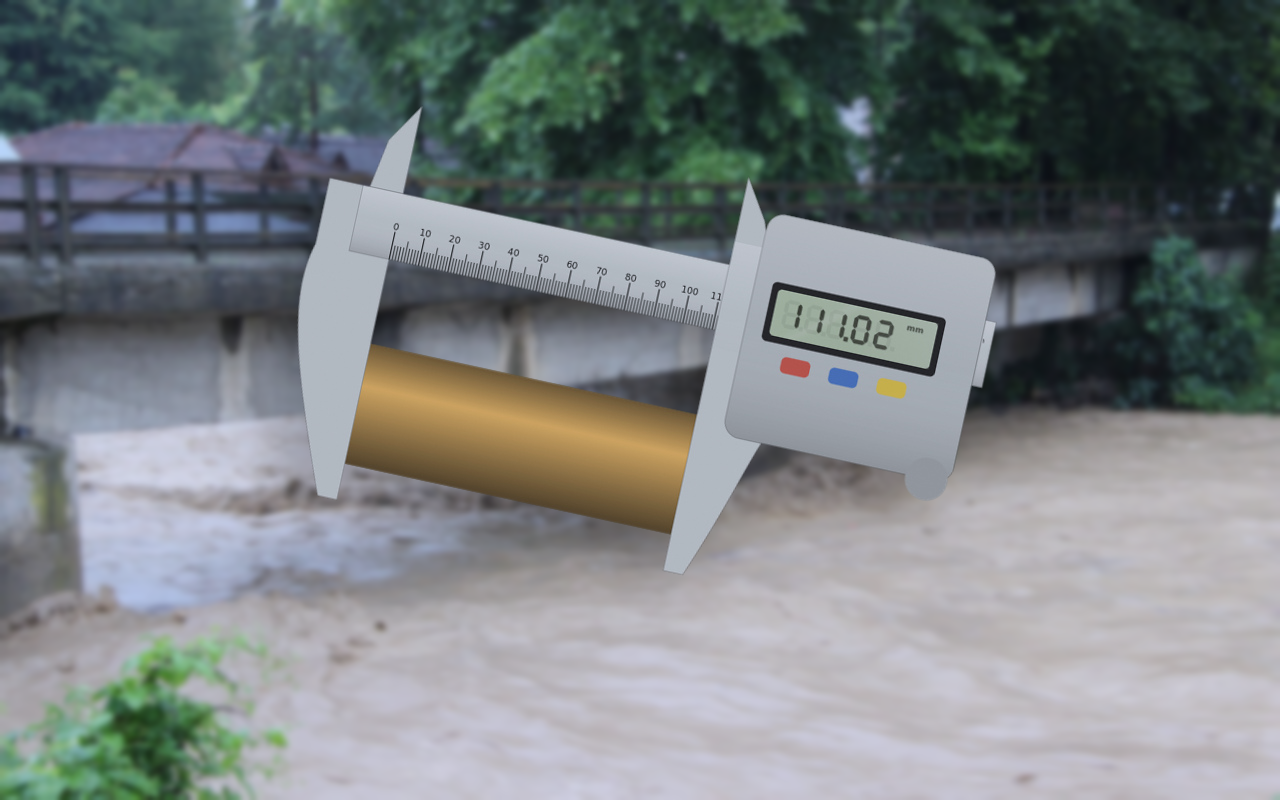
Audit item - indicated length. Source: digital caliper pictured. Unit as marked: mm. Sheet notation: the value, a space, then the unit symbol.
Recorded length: 111.02 mm
